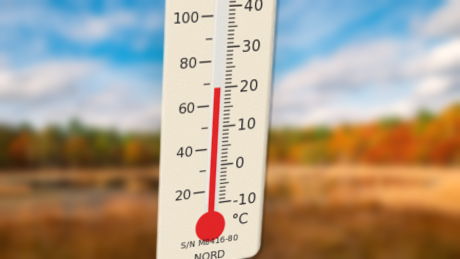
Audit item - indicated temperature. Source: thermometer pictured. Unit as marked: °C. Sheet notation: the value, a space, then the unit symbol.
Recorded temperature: 20 °C
